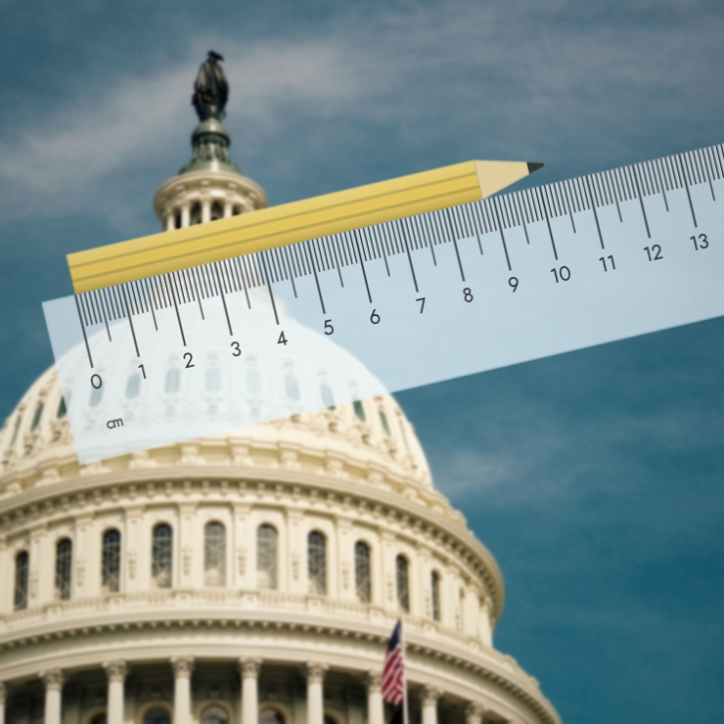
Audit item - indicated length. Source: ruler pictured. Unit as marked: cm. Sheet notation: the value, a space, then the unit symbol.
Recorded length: 10.2 cm
